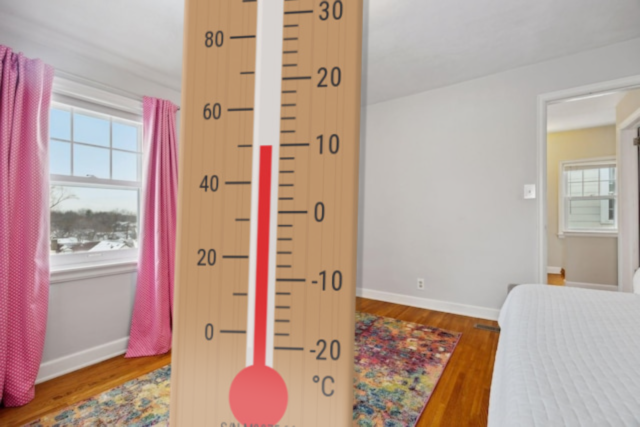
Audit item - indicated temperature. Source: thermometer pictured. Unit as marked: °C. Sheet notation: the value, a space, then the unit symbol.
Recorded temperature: 10 °C
